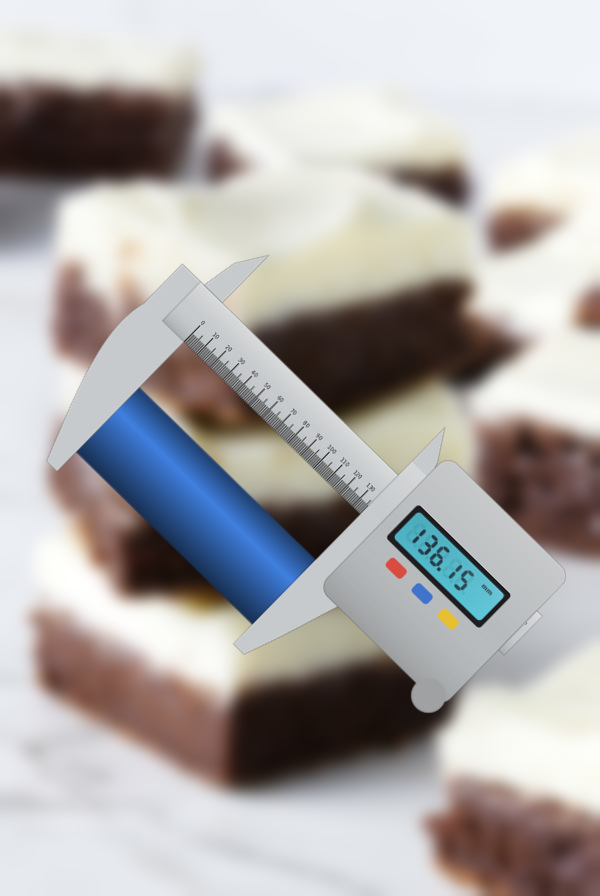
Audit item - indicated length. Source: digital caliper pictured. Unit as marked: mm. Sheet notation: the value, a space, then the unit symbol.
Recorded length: 136.15 mm
